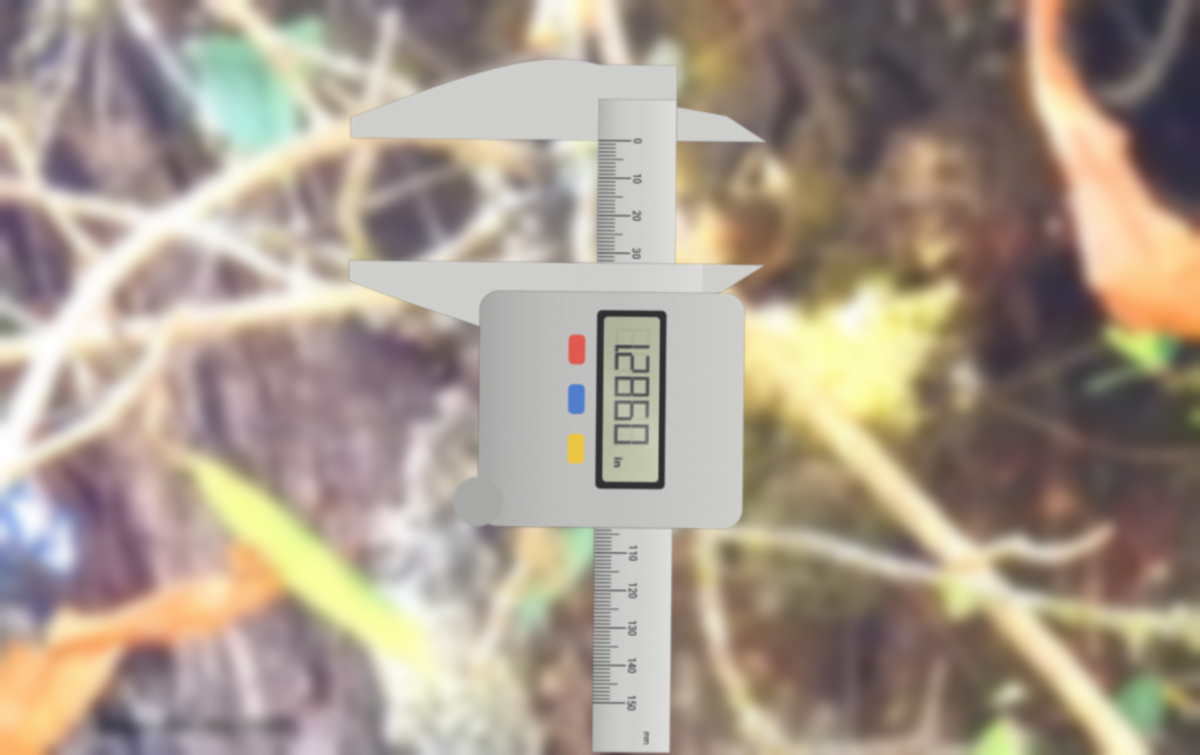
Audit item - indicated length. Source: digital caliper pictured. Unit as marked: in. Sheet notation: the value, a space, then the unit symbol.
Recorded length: 1.2860 in
